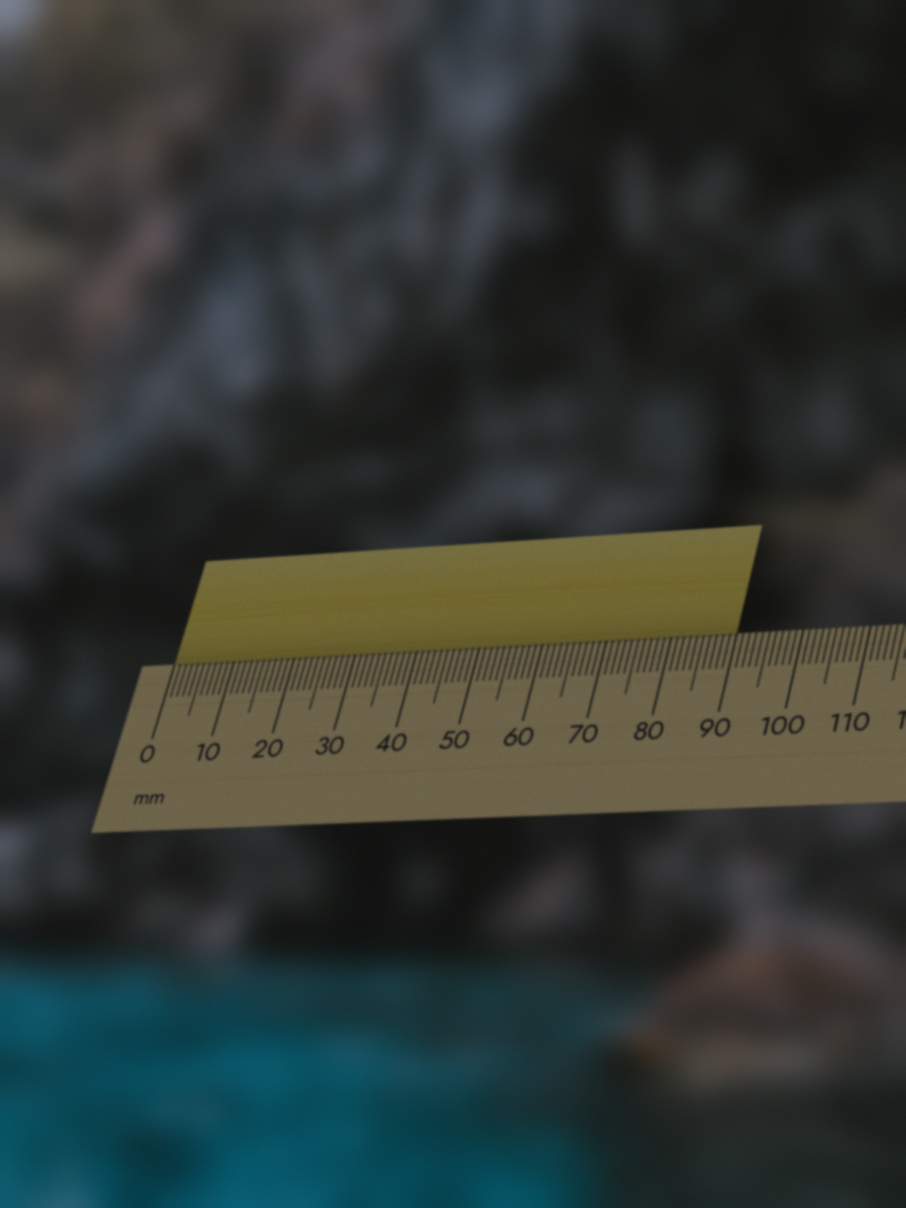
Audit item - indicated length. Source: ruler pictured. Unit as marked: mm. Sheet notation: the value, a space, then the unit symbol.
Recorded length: 90 mm
